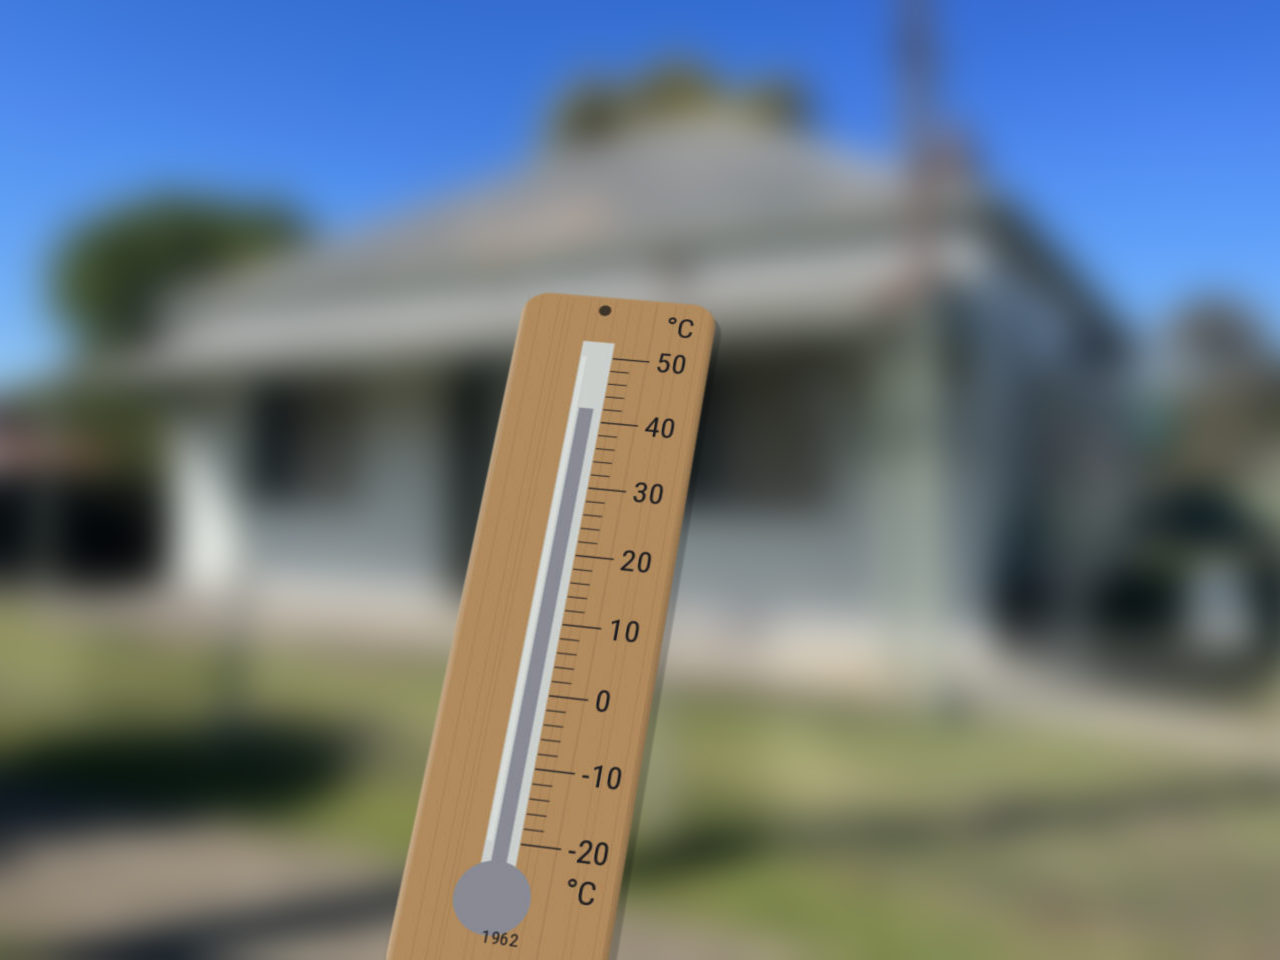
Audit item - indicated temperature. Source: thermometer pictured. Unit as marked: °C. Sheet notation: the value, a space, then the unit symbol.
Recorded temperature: 42 °C
